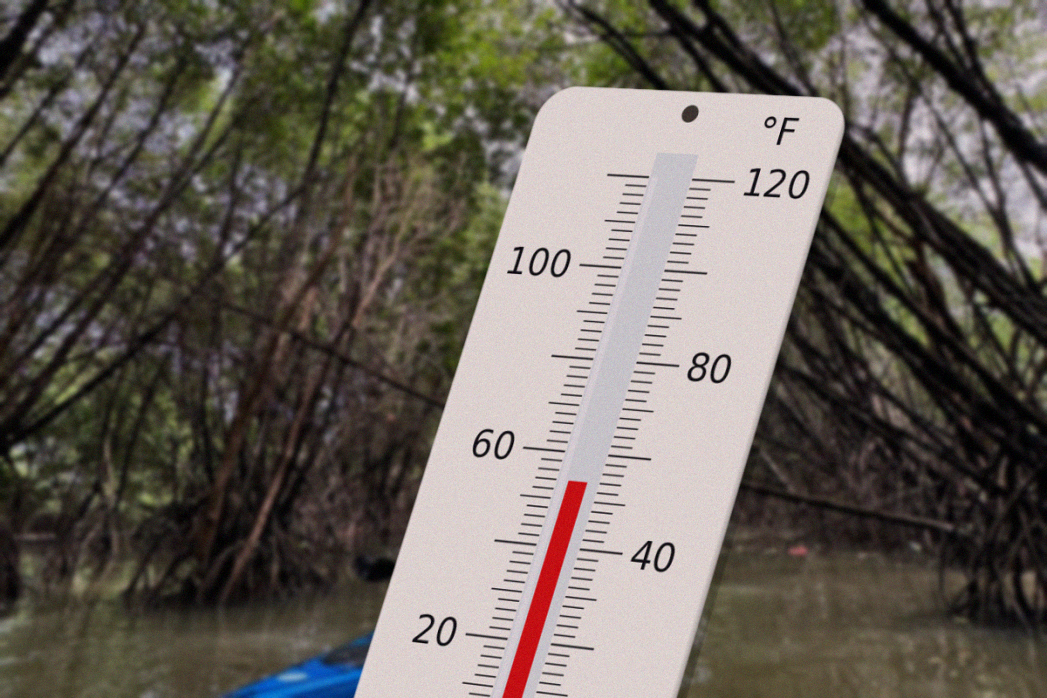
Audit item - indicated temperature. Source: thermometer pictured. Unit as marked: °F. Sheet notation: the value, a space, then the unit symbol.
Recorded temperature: 54 °F
